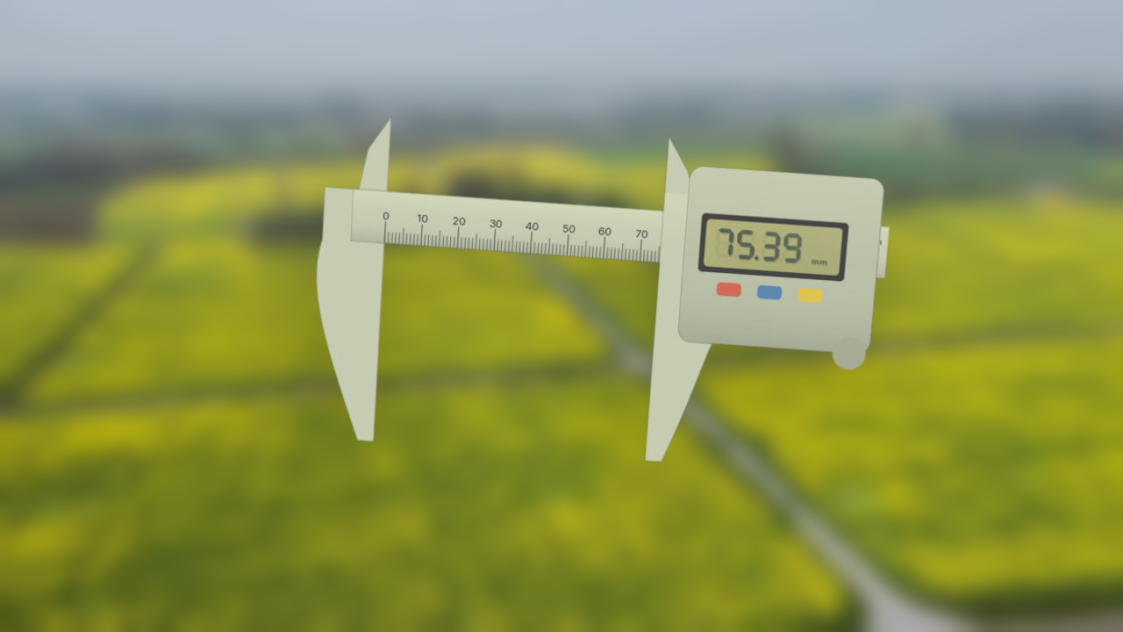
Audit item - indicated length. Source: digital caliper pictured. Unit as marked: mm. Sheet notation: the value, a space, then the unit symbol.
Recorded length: 75.39 mm
